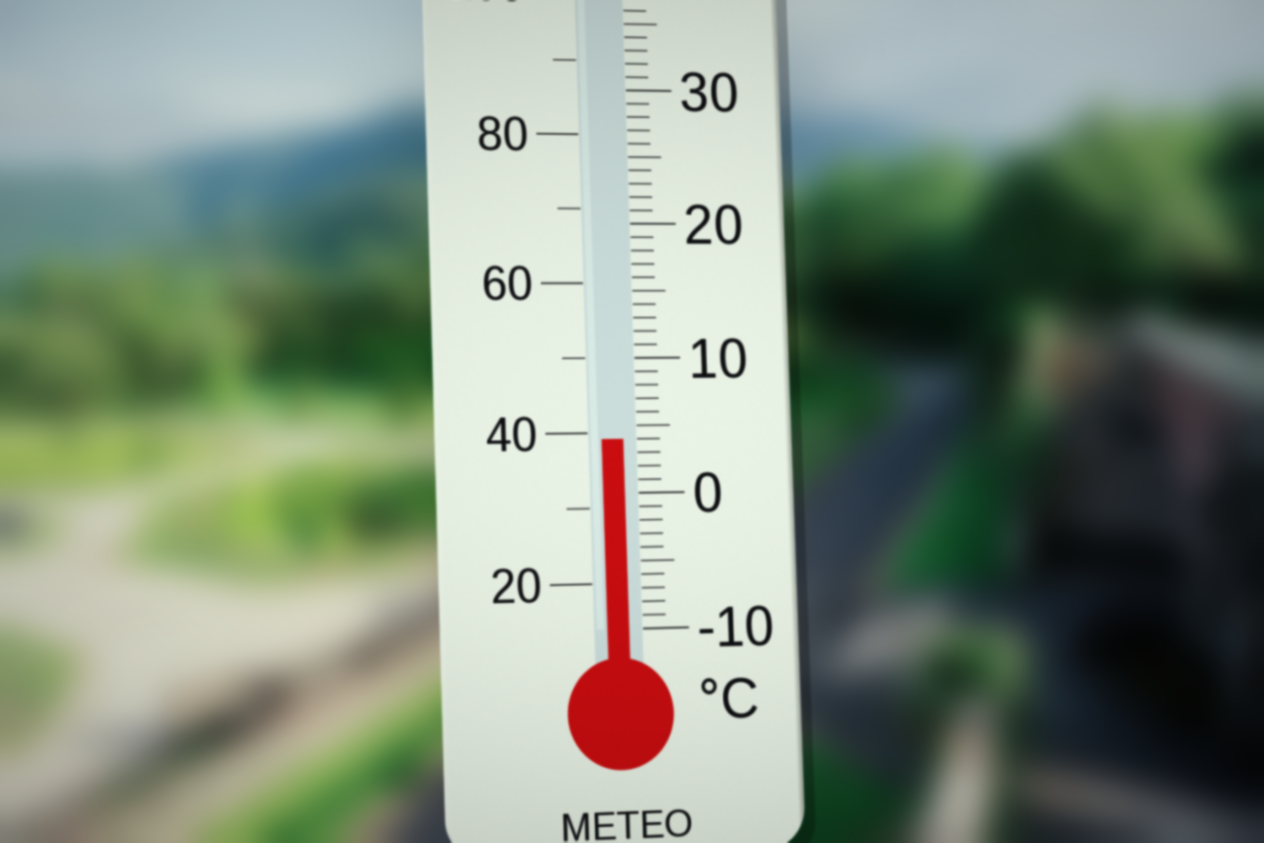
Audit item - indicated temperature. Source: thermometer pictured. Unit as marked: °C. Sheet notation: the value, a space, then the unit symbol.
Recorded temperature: 4 °C
